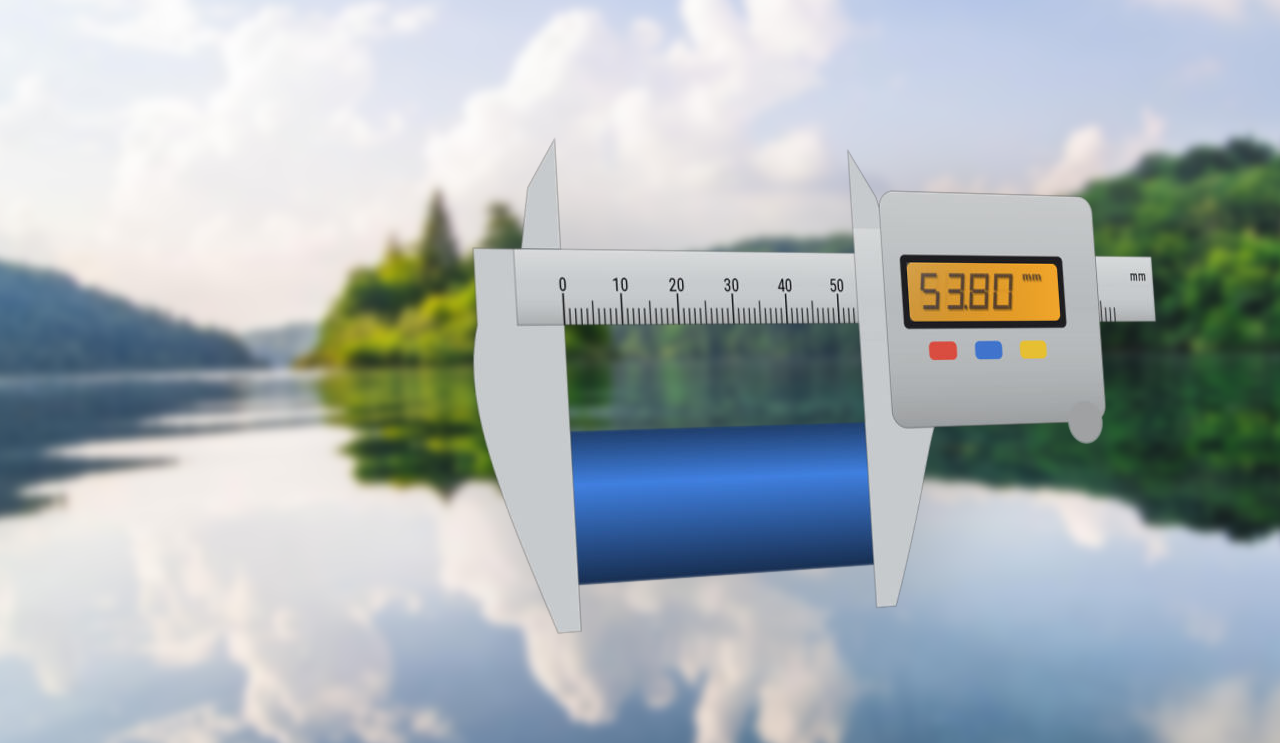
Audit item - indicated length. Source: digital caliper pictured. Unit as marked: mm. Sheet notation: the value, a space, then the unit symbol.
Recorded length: 53.80 mm
